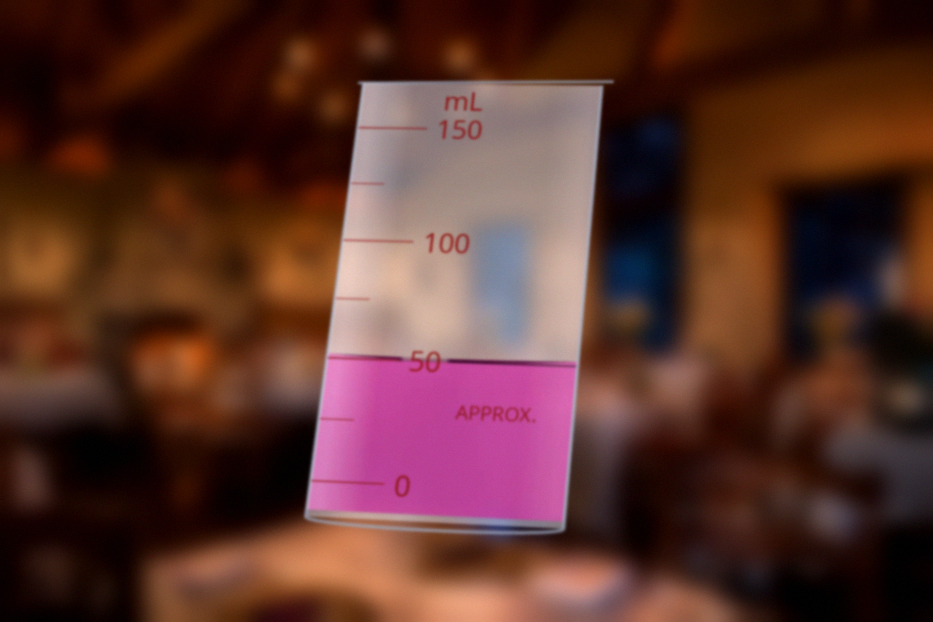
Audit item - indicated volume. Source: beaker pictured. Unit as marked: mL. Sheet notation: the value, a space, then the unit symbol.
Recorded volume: 50 mL
